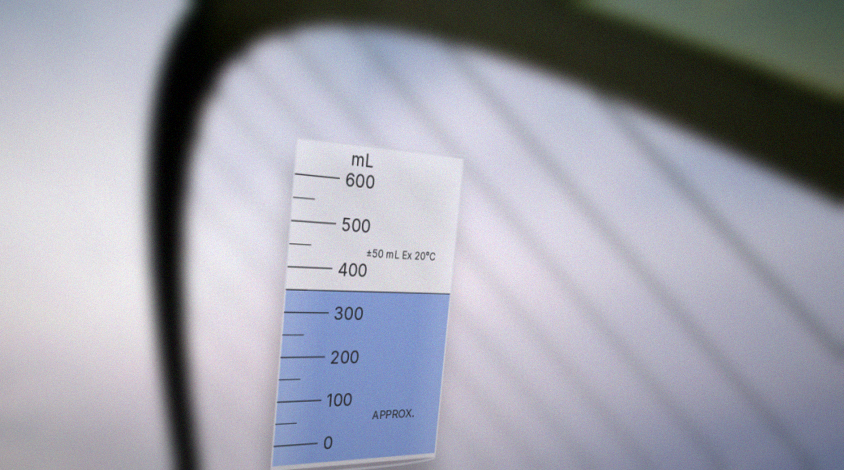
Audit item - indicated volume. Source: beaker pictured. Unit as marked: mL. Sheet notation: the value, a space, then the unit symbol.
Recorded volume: 350 mL
